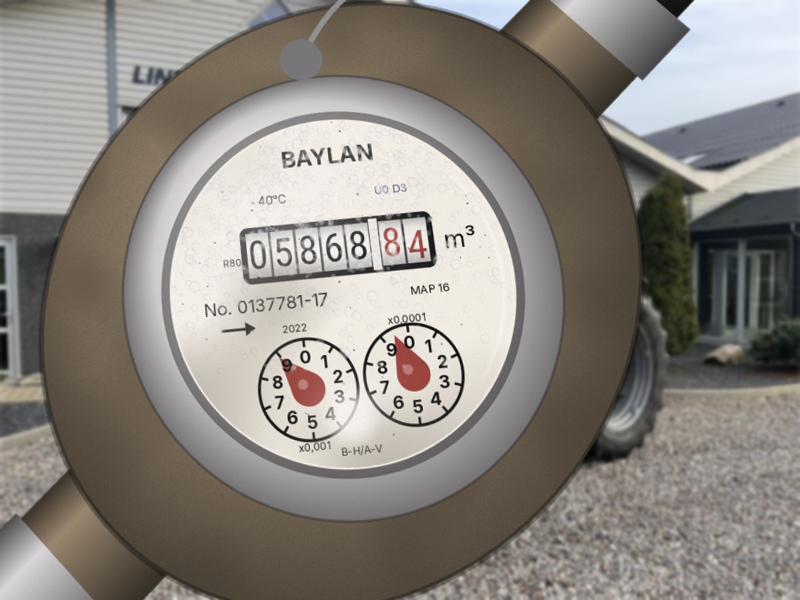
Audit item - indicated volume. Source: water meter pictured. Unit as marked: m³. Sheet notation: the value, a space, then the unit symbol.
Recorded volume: 5868.8389 m³
